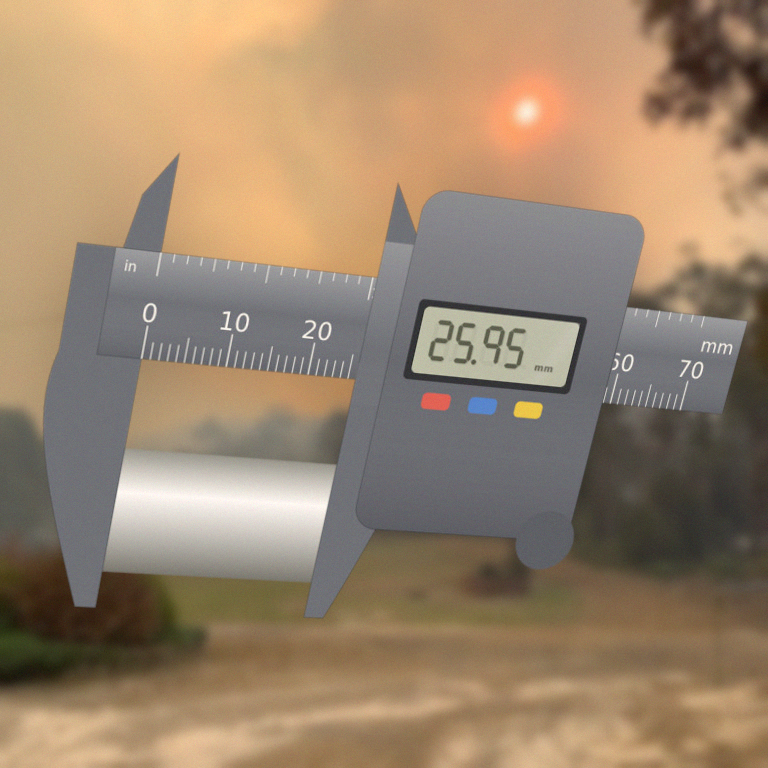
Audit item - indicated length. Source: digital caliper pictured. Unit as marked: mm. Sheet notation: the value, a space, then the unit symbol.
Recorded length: 25.95 mm
